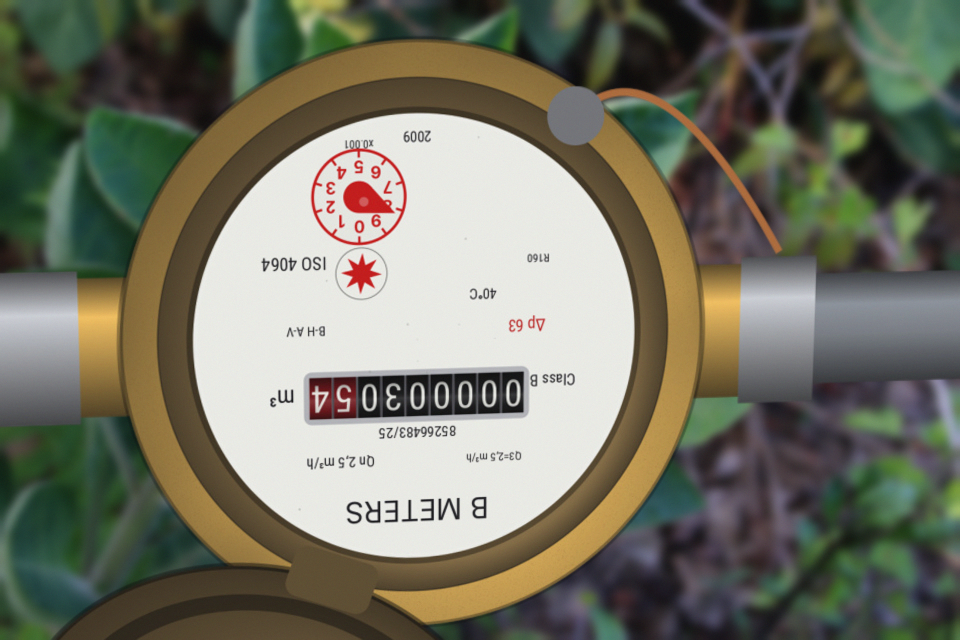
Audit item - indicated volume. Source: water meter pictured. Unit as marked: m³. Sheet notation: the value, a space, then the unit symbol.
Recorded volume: 30.548 m³
